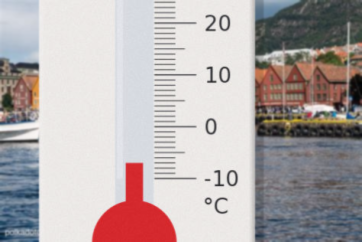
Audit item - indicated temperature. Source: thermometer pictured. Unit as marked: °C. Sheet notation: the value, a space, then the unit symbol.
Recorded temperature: -7 °C
